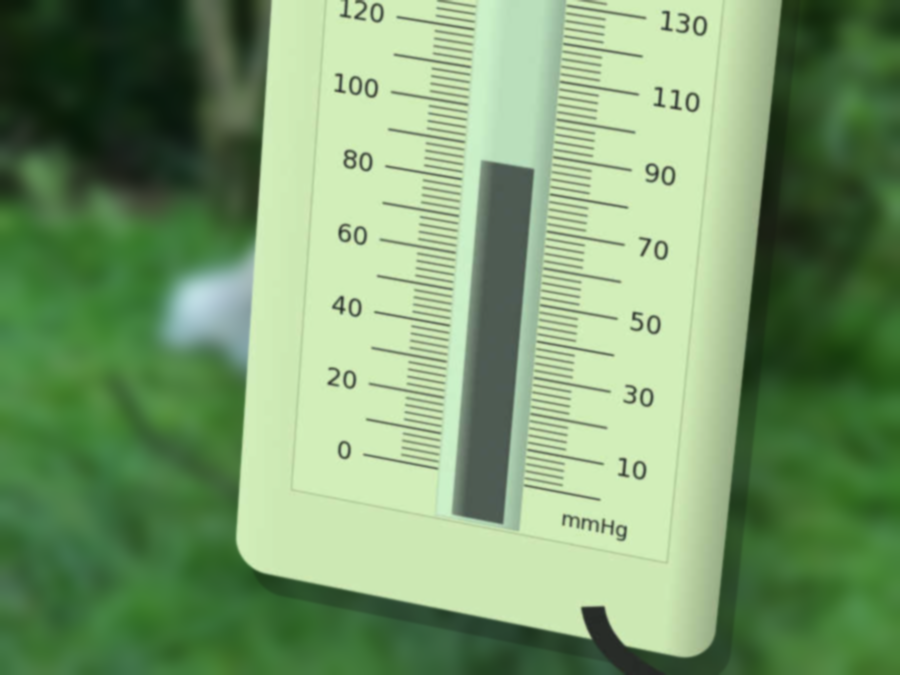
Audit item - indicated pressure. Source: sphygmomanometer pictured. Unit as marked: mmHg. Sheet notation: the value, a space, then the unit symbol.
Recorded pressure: 86 mmHg
